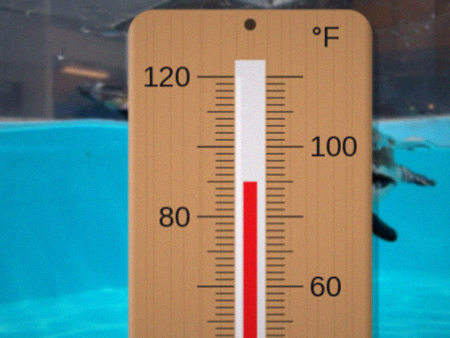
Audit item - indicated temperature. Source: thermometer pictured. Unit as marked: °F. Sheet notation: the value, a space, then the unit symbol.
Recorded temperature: 90 °F
